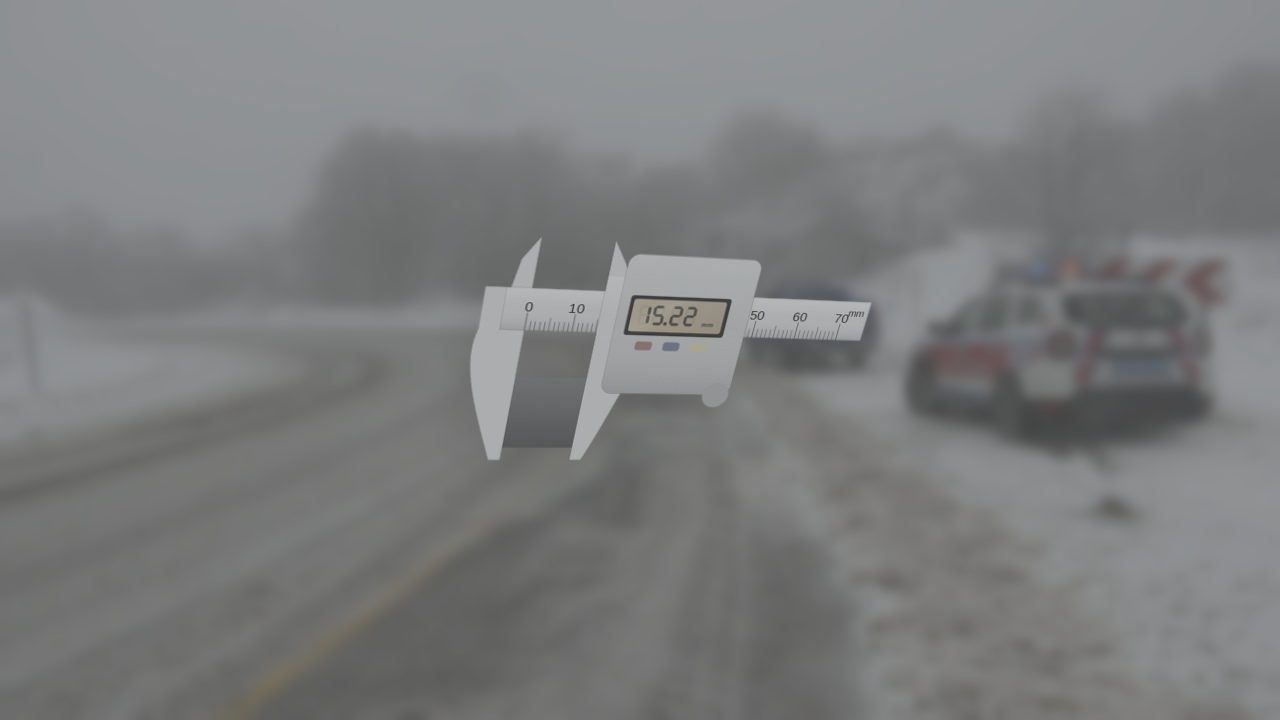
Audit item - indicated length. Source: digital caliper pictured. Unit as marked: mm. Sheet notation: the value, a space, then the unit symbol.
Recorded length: 15.22 mm
